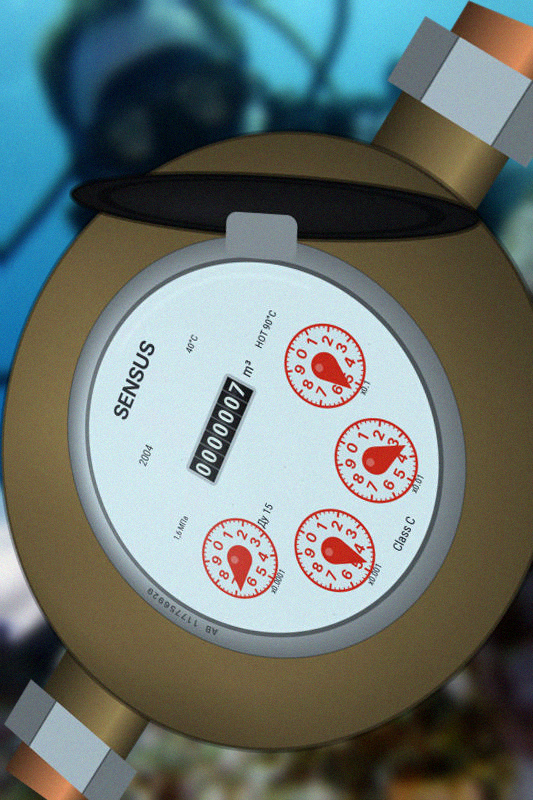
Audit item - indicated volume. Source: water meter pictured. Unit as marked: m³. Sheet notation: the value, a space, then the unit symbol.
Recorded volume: 7.5346 m³
